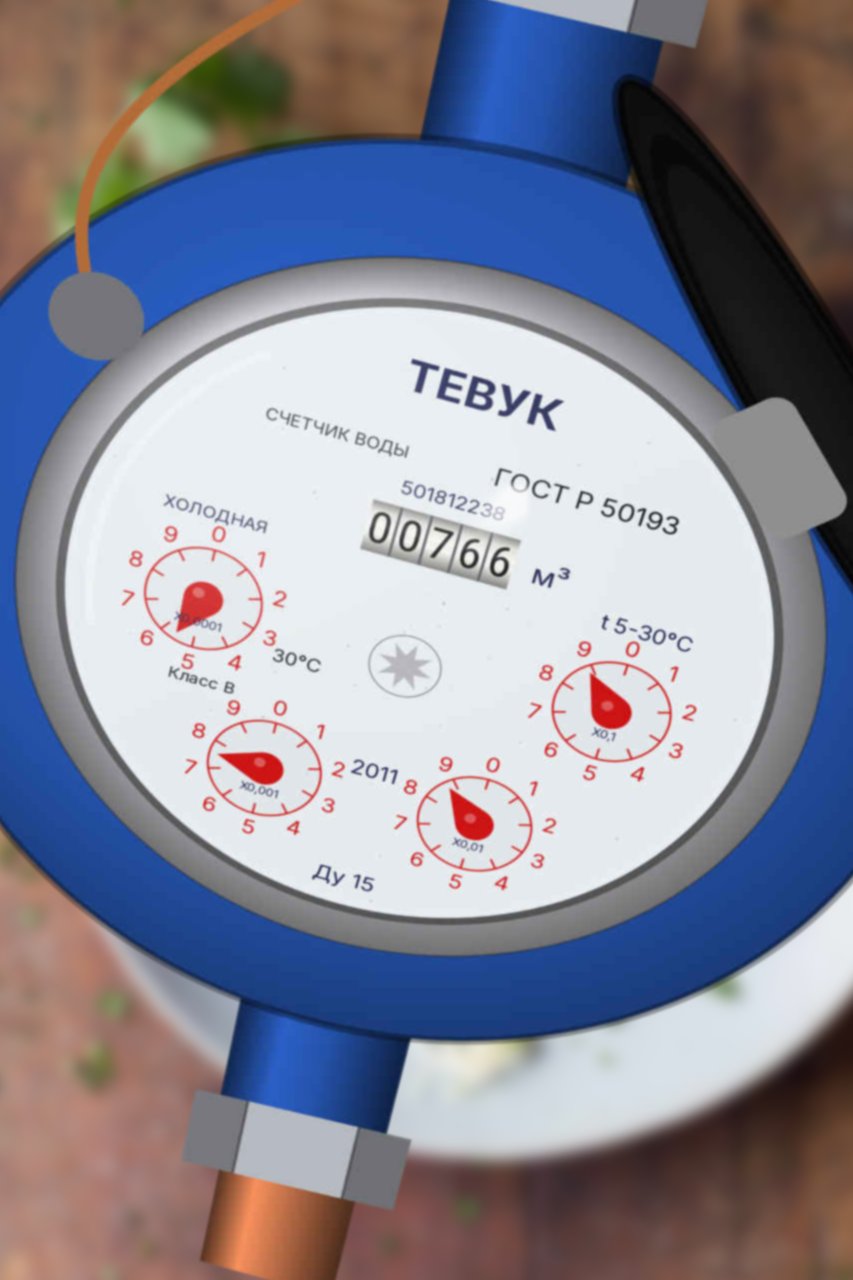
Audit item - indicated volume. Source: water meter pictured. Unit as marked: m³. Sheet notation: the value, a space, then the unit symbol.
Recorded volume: 766.8875 m³
